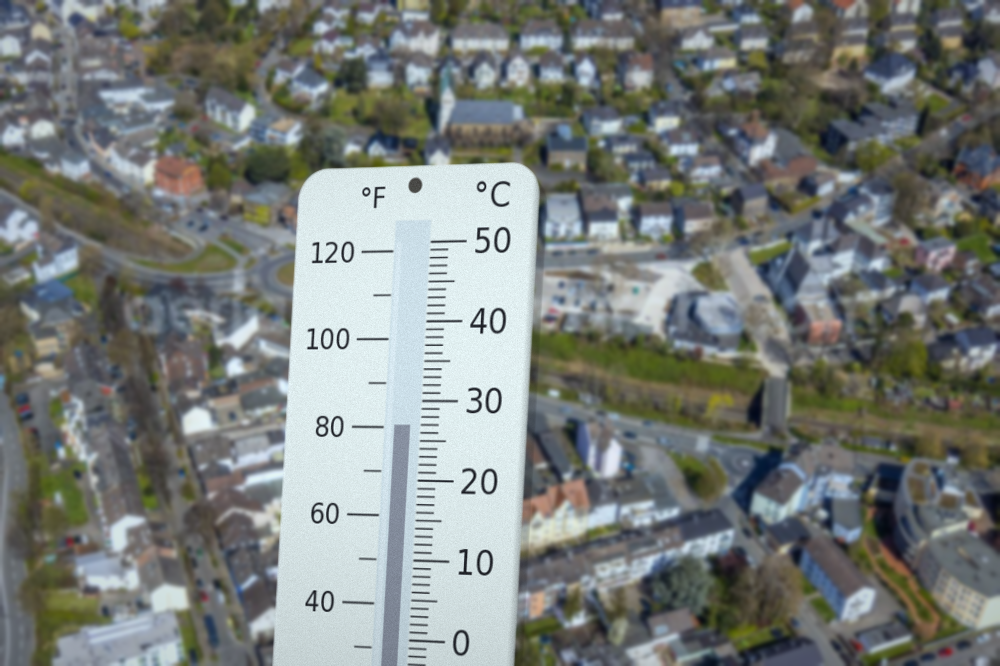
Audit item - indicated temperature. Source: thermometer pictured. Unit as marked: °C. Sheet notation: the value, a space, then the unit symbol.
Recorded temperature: 27 °C
